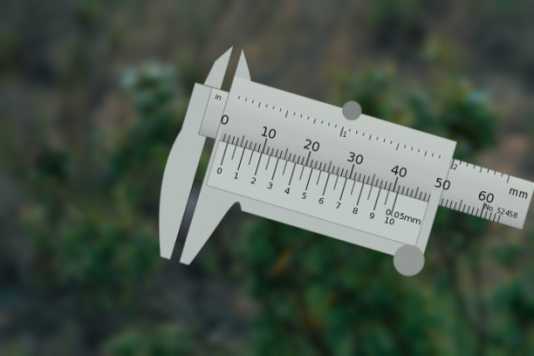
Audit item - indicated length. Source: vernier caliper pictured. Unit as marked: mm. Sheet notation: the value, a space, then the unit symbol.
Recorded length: 2.0 mm
